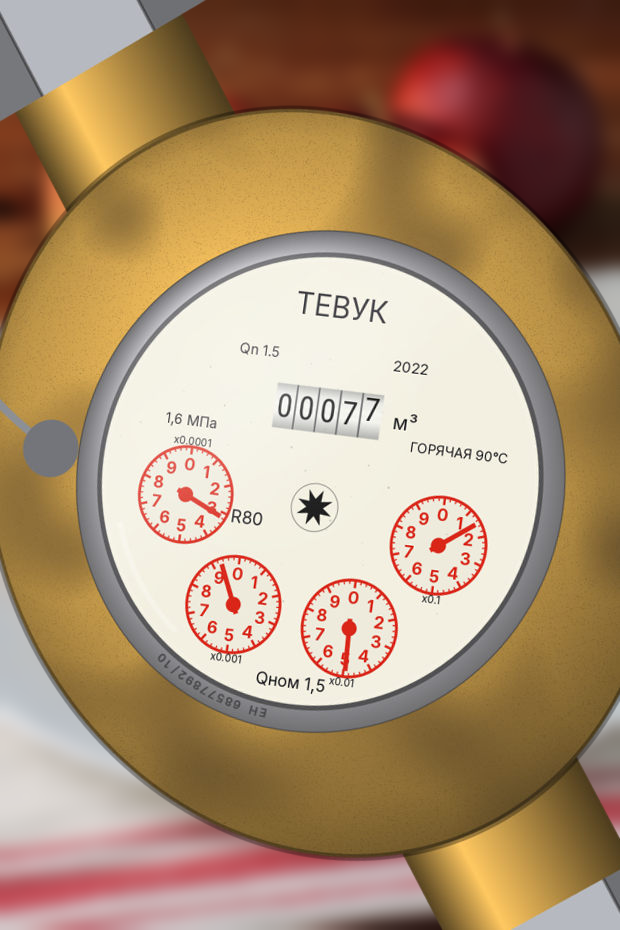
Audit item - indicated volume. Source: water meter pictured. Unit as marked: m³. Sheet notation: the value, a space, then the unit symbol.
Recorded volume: 77.1493 m³
